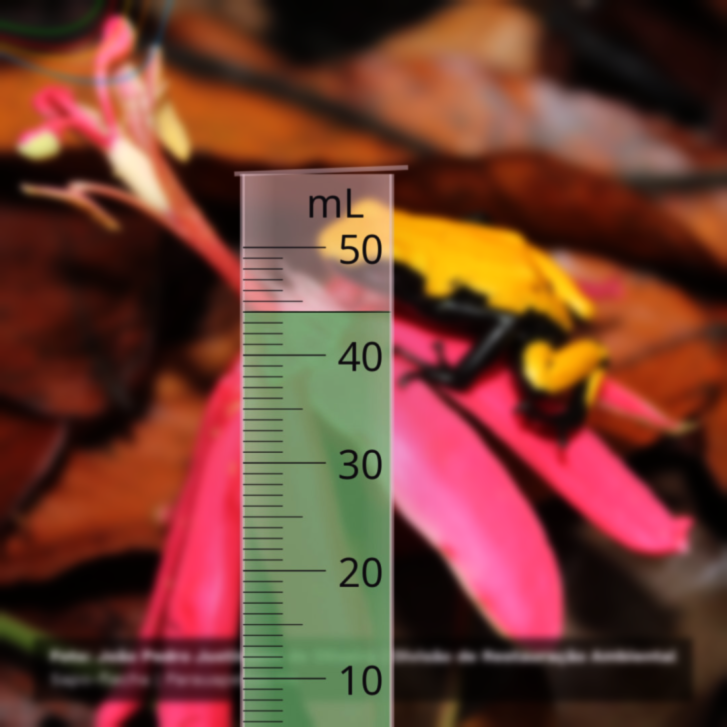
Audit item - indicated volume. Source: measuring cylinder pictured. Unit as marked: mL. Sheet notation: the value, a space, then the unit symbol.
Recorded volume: 44 mL
